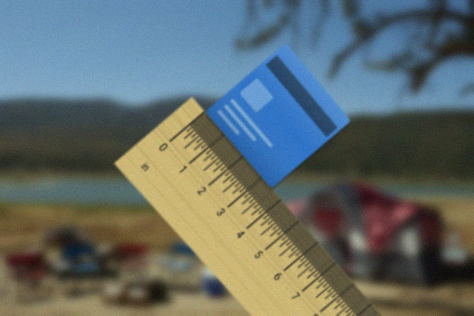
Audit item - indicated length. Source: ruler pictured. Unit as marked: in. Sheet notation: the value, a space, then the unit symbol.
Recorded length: 3.5 in
